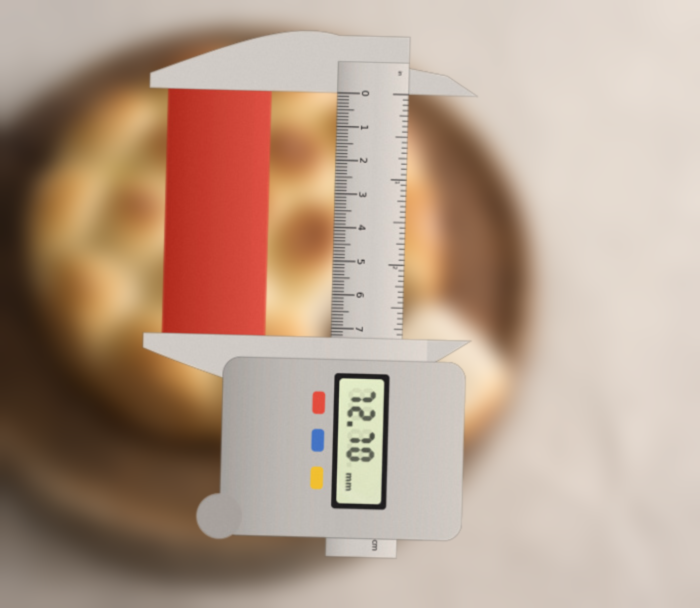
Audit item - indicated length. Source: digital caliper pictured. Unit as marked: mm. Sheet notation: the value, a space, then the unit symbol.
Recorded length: 72.70 mm
